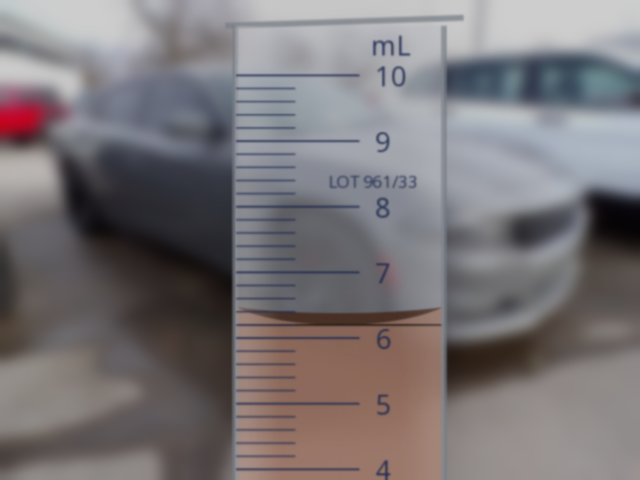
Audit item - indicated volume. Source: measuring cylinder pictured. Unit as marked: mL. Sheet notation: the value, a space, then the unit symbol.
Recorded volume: 6.2 mL
